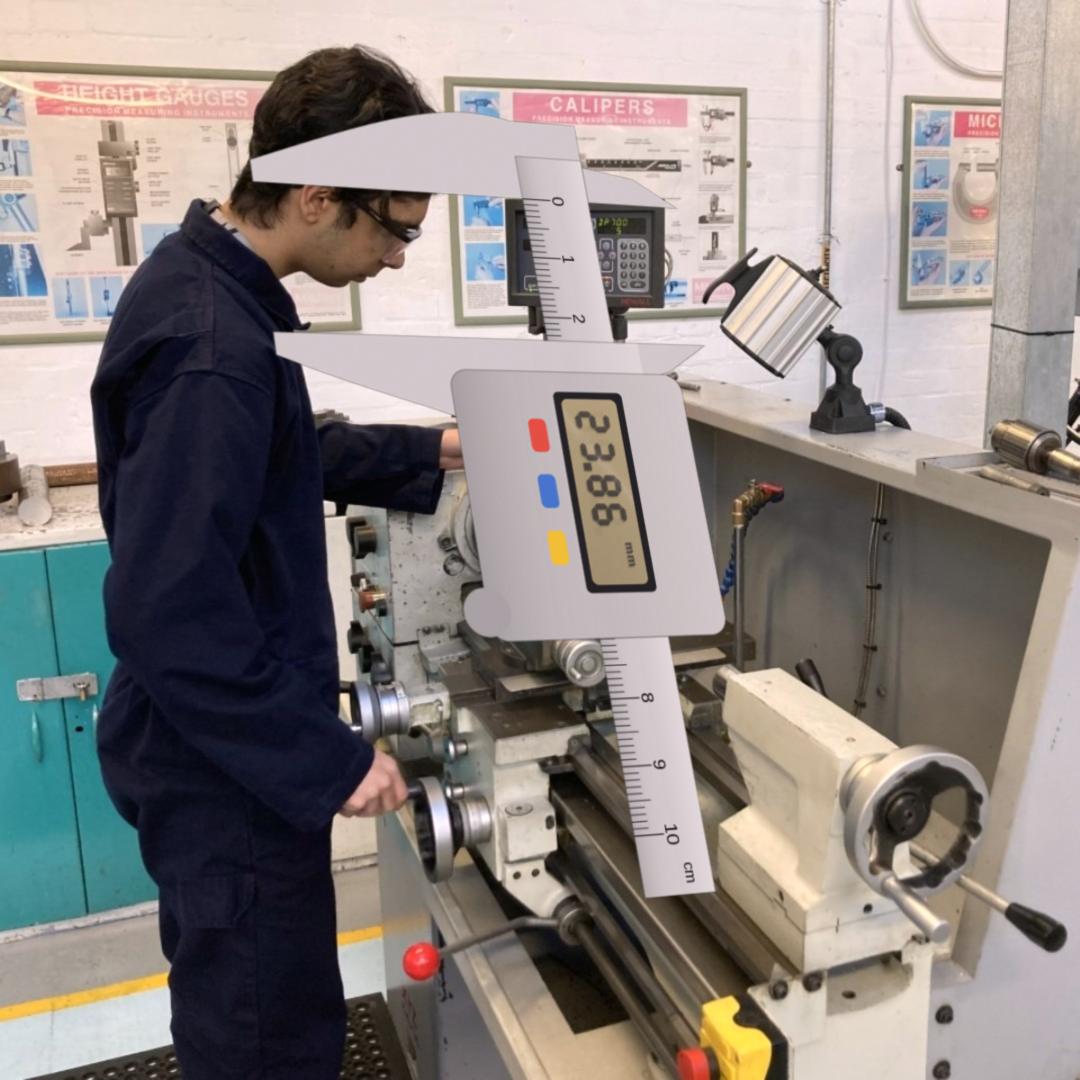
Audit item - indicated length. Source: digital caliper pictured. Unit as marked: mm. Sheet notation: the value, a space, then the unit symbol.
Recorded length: 23.86 mm
